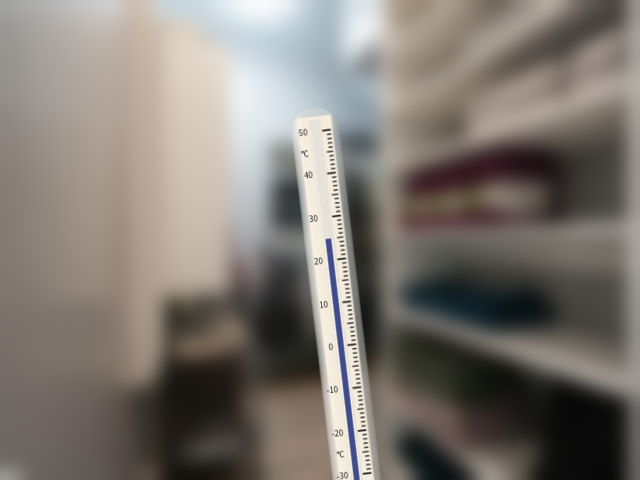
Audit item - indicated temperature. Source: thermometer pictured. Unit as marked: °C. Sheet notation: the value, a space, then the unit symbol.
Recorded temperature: 25 °C
